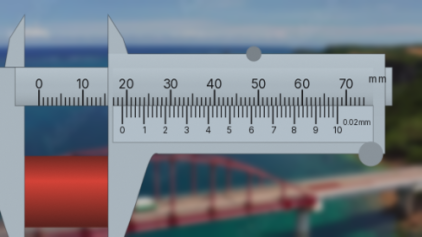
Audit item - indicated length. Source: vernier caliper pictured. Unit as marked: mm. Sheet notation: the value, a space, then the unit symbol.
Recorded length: 19.0 mm
